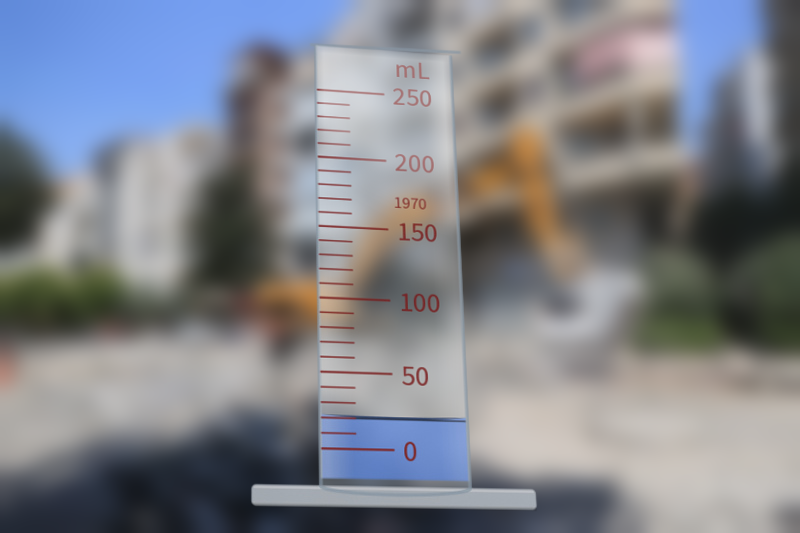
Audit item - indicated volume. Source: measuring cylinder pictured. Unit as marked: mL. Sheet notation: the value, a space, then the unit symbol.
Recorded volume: 20 mL
